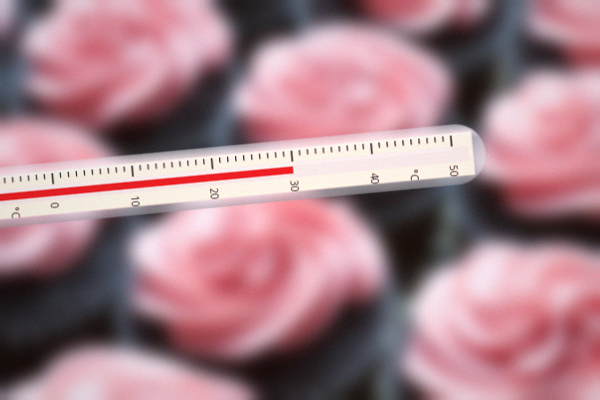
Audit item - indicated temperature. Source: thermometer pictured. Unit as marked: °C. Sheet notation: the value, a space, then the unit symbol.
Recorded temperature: 30 °C
